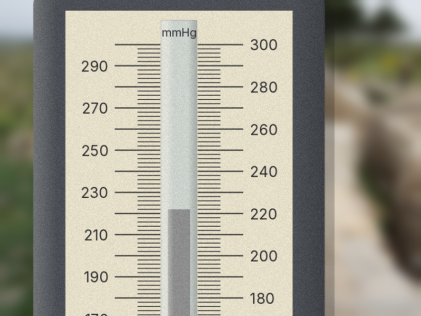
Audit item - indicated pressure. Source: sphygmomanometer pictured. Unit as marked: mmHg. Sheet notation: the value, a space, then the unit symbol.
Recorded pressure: 222 mmHg
